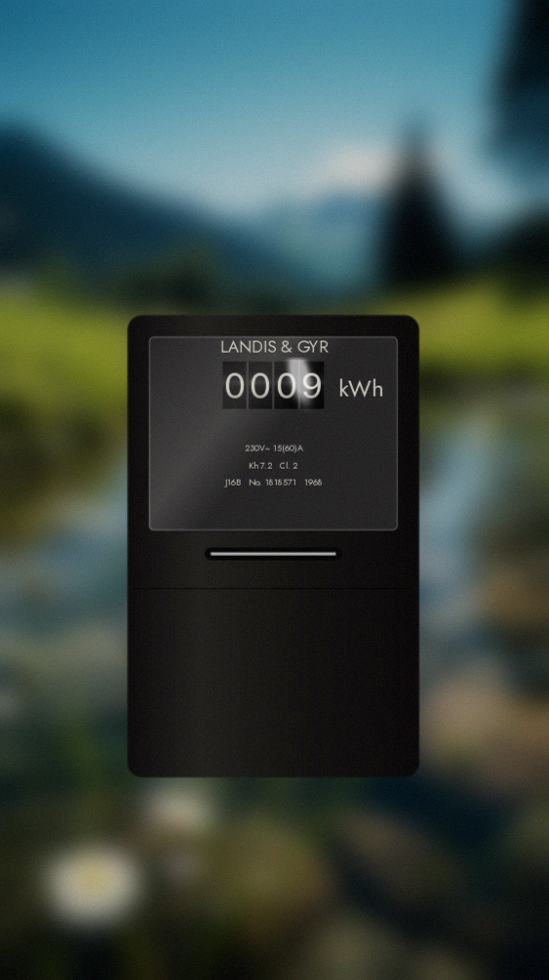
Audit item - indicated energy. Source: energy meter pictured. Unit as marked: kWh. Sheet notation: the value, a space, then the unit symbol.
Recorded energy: 9 kWh
